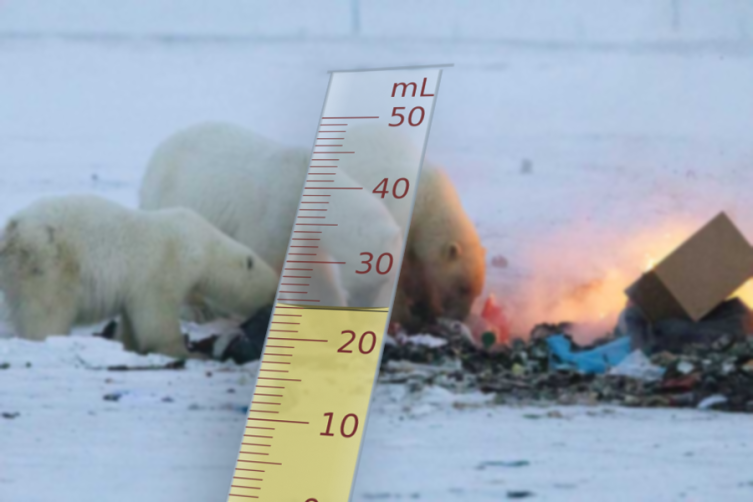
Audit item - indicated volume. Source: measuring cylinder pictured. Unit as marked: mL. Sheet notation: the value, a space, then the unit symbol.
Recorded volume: 24 mL
